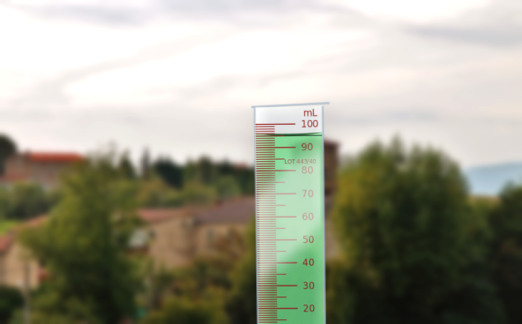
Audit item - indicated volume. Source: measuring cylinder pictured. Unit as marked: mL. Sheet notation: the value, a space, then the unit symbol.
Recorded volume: 95 mL
